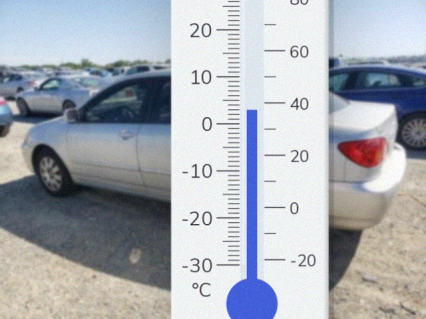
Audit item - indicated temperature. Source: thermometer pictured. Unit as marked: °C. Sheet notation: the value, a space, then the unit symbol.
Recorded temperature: 3 °C
